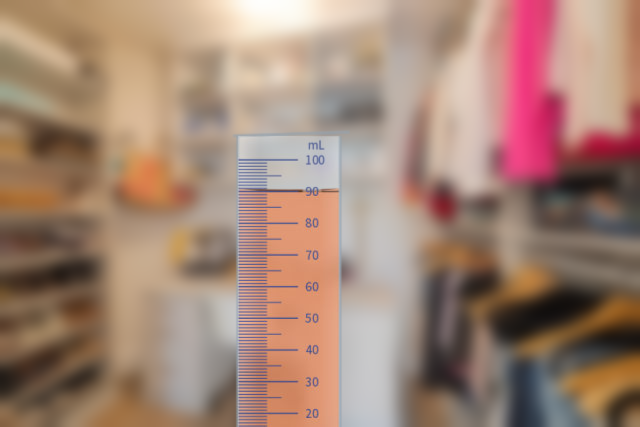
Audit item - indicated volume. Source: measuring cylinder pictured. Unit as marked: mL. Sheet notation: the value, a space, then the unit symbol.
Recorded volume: 90 mL
